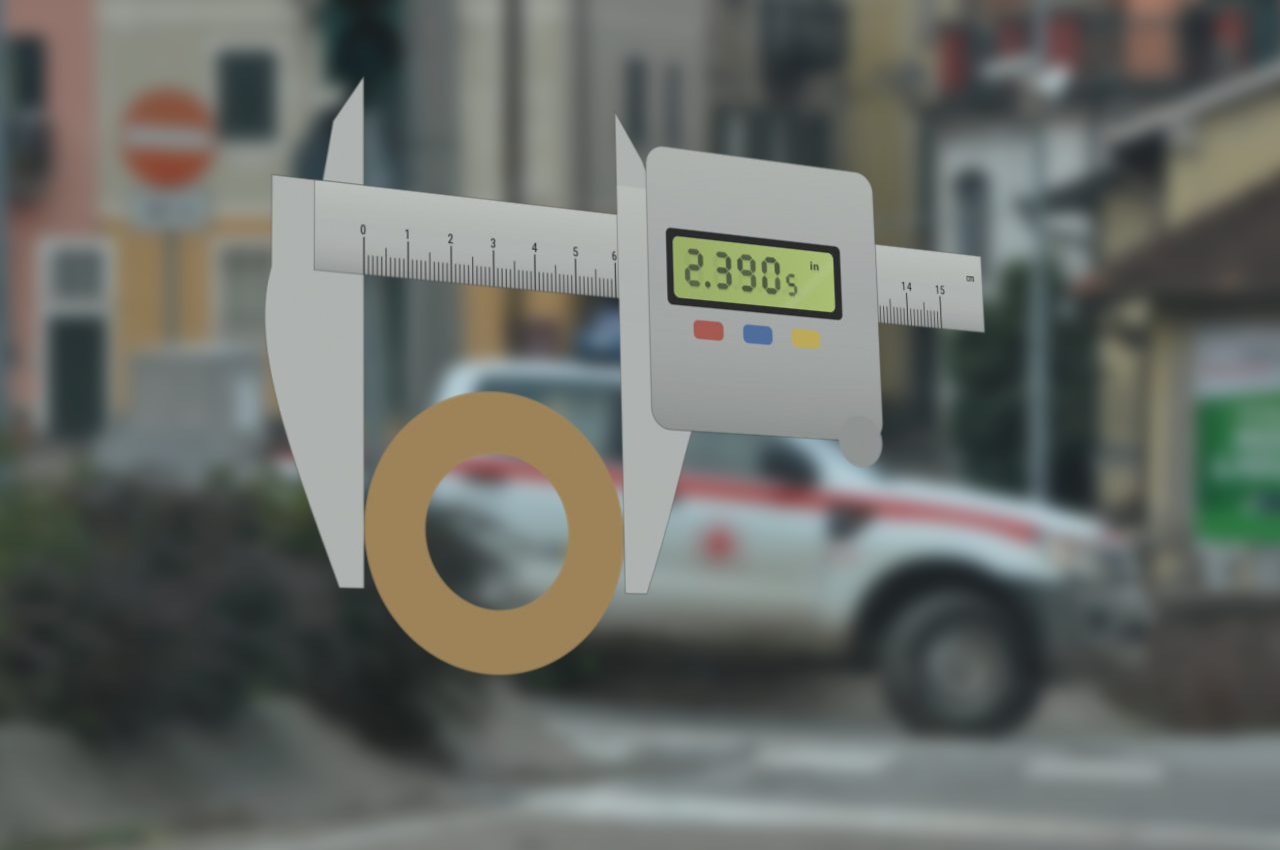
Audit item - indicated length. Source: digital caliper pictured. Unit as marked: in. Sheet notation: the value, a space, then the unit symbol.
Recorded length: 2.3905 in
